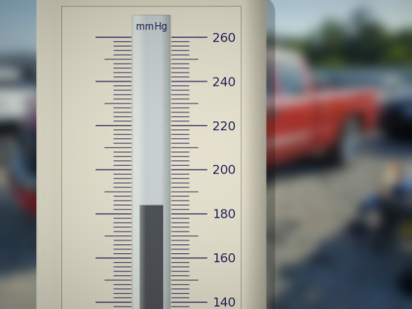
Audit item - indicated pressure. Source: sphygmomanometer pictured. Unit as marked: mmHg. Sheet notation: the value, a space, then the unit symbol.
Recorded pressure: 184 mmHg
